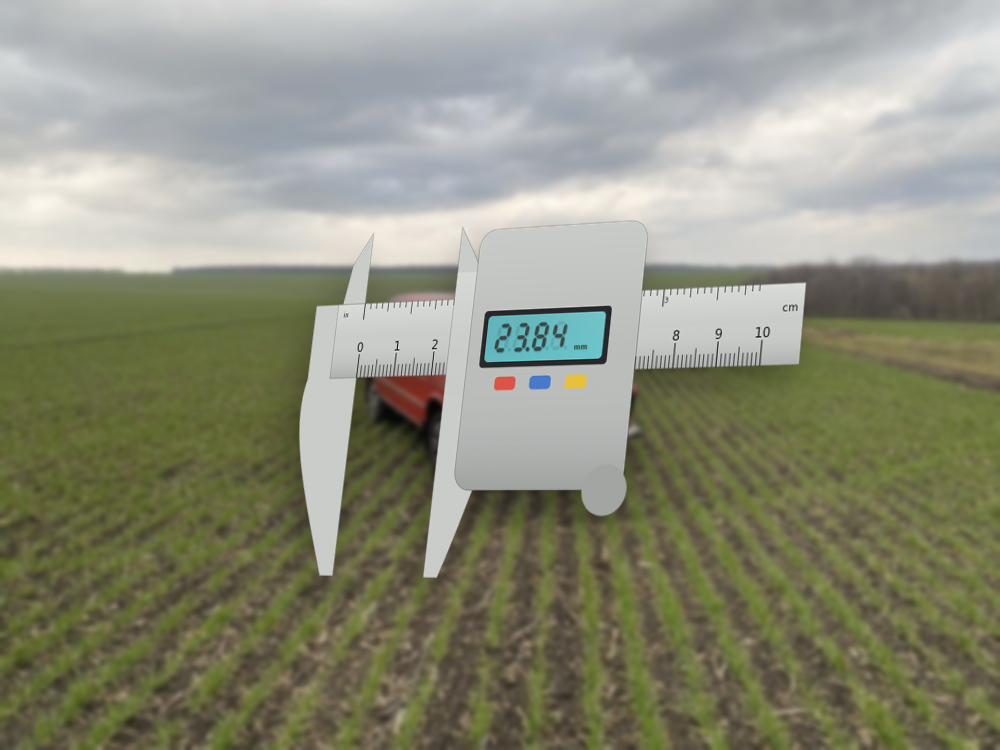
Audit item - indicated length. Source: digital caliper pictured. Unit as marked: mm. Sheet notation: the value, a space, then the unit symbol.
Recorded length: 23.84 mm
